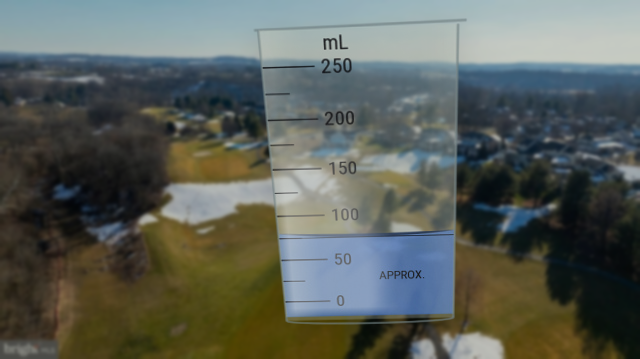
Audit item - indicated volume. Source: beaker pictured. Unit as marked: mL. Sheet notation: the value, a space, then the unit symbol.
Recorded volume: 75 mL
